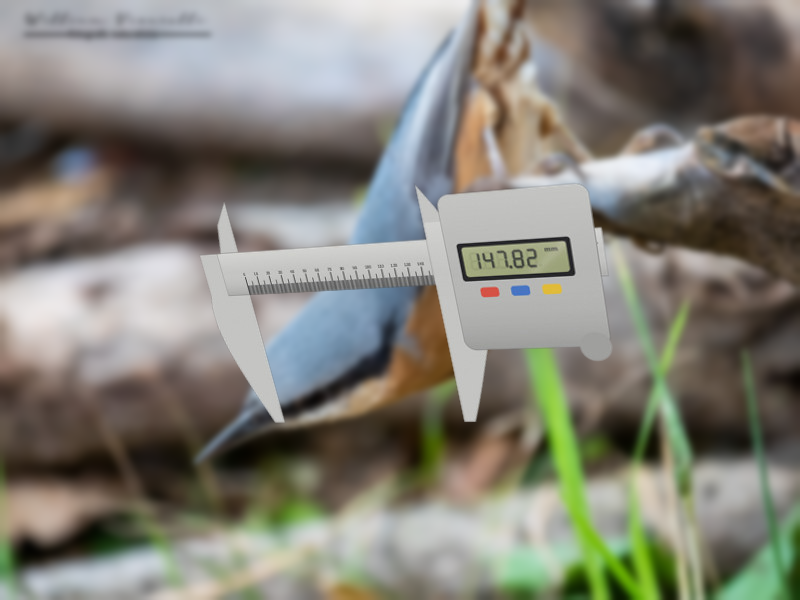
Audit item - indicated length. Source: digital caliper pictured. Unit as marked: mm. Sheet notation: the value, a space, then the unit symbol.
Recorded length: 147.82 mm
